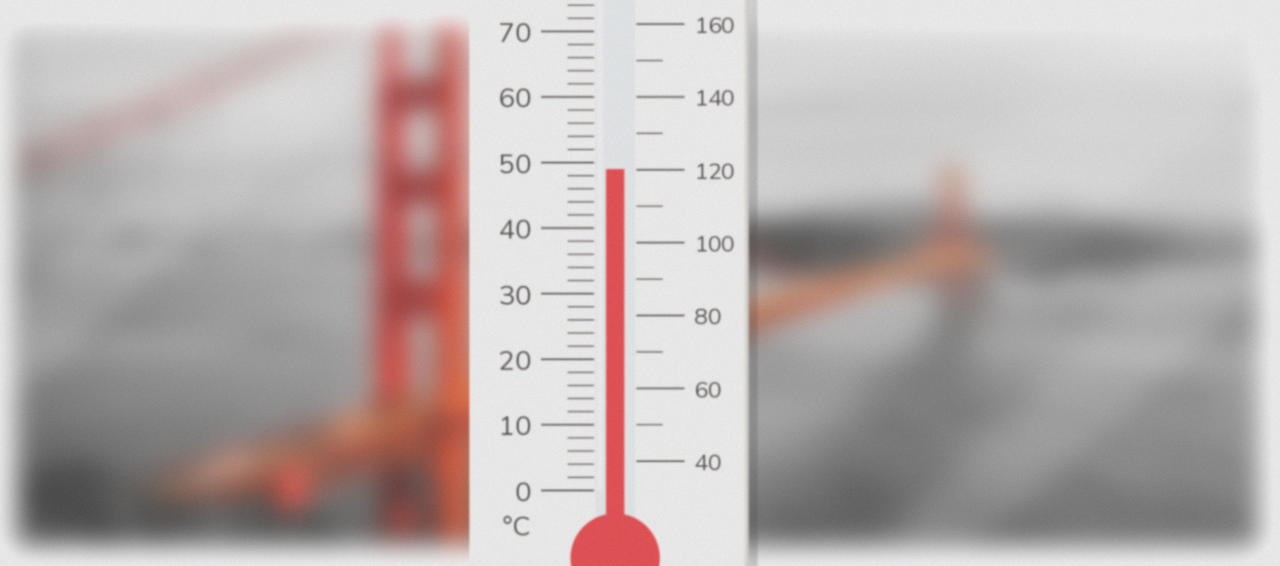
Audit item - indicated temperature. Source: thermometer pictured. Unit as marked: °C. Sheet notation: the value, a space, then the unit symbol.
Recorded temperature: 49 °C
